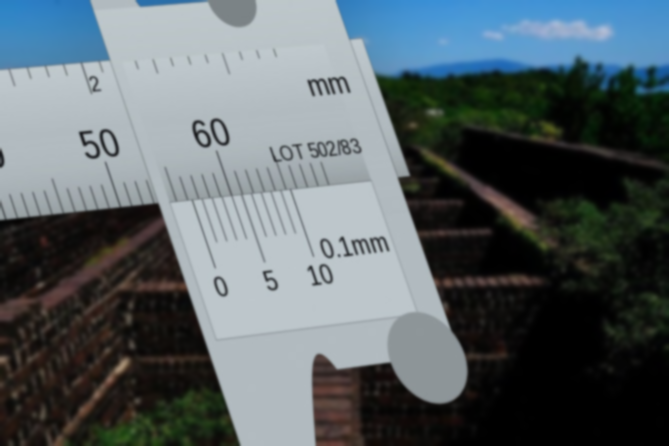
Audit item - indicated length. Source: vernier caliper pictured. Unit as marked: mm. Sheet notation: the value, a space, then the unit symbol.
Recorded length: 56.4 mm
